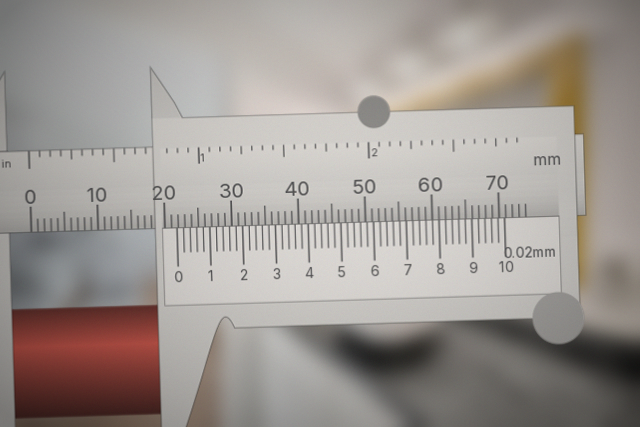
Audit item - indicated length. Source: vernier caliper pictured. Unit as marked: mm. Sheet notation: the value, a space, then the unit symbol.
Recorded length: 21.8 mm
